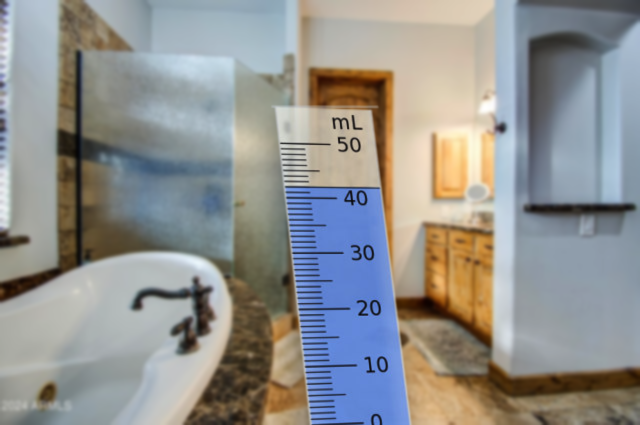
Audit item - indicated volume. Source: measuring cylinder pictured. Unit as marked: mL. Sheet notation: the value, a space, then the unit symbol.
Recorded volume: 42 mL
